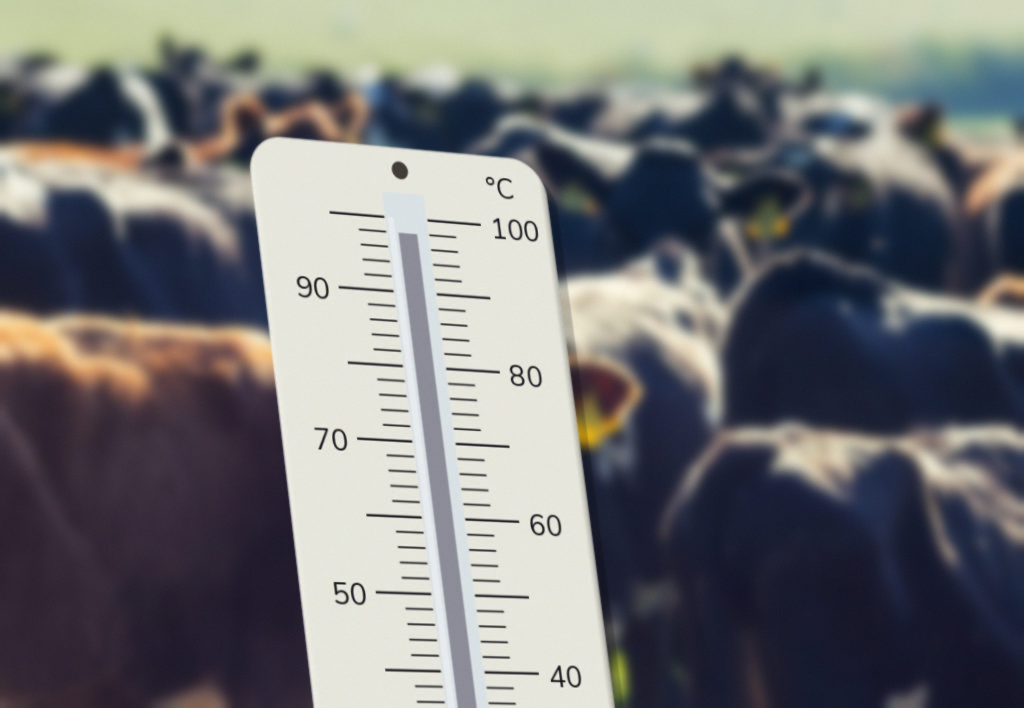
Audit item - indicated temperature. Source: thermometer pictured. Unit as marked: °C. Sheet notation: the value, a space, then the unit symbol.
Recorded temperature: 98 °C
